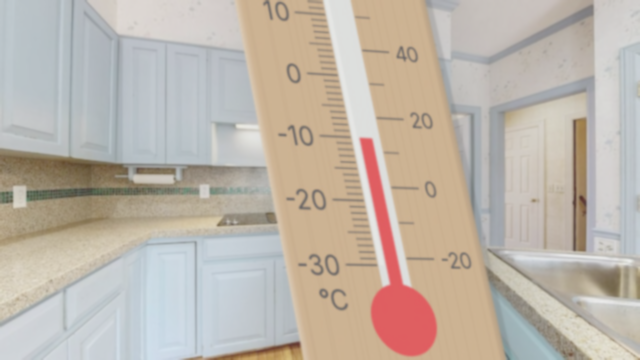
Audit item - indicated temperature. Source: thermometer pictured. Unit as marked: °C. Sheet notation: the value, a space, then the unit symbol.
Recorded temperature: -10 °C
